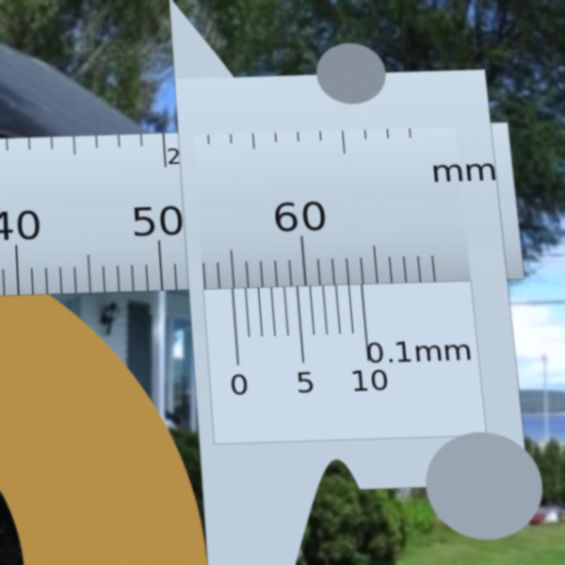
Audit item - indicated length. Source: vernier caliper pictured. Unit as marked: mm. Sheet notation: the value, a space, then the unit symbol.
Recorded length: 54.9 mm
